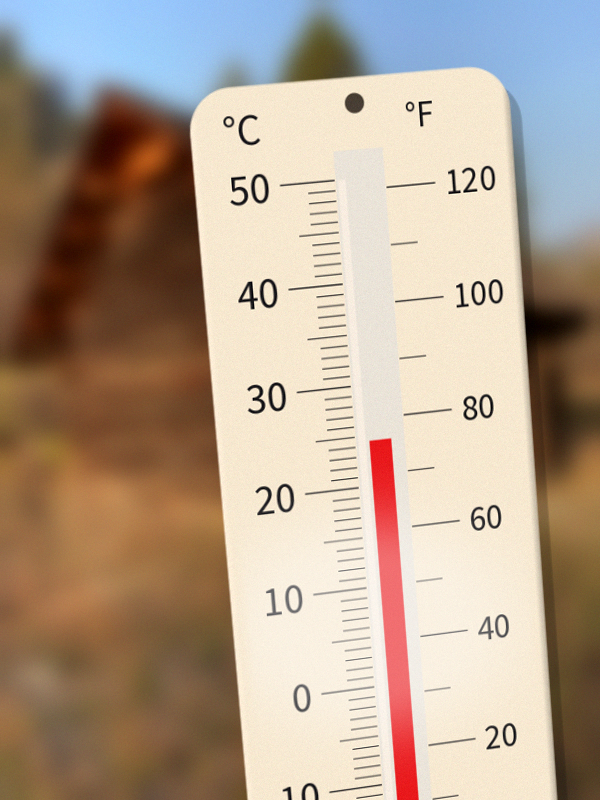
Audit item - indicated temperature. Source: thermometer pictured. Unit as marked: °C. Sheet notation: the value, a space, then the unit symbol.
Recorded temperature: 24.5 °C
